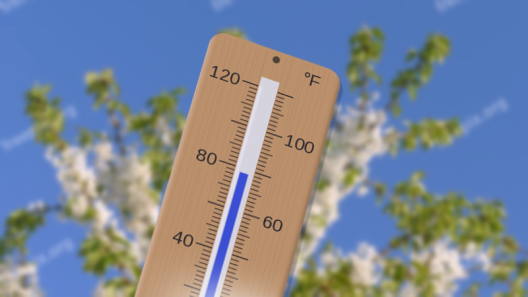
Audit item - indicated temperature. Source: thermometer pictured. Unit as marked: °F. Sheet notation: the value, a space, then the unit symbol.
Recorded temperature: 78 °F
